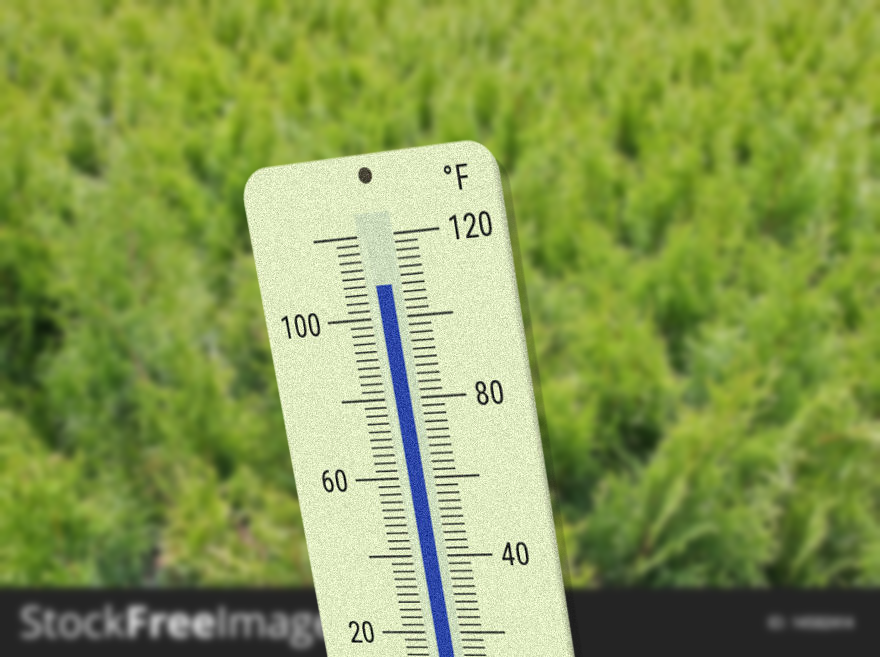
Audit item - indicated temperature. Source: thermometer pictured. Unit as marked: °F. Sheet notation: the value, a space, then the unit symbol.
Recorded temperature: 108 °F
